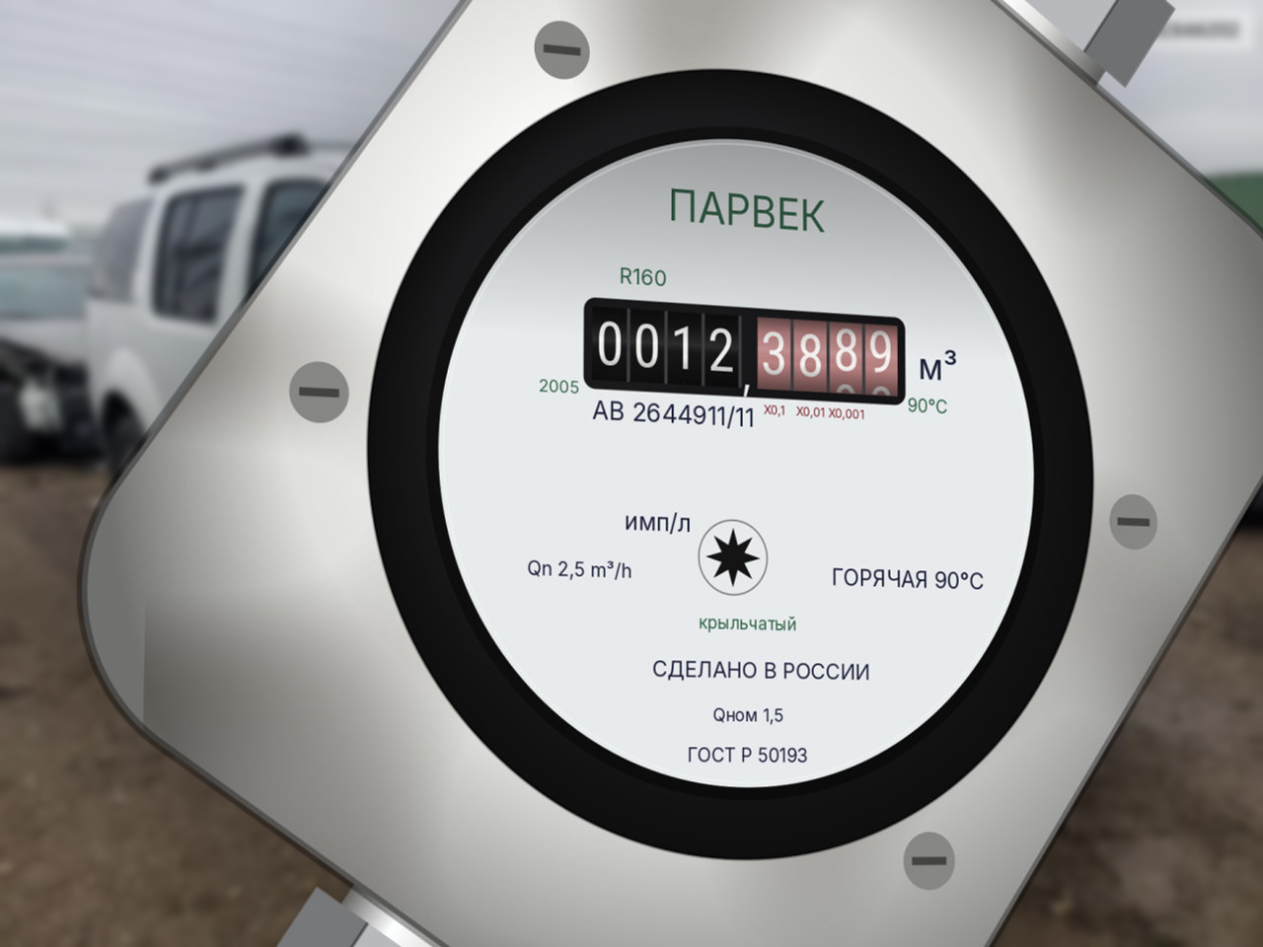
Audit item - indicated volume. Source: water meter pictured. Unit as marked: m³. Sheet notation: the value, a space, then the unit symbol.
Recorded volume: 12.3889 m³
